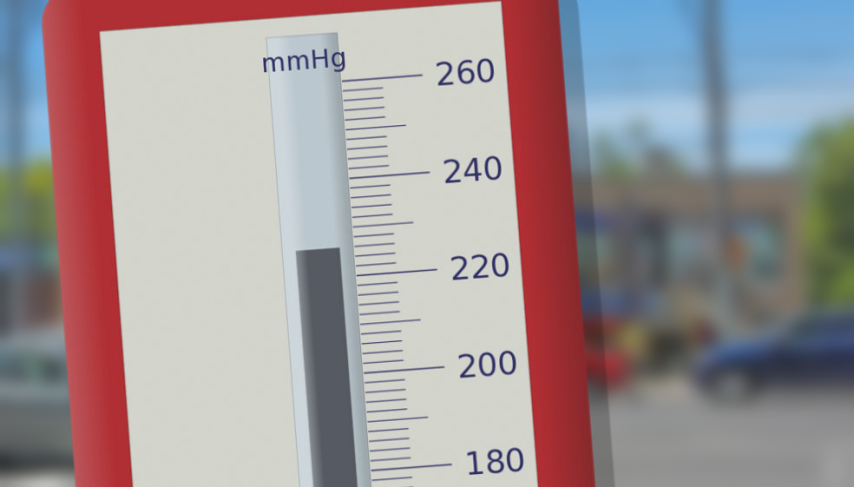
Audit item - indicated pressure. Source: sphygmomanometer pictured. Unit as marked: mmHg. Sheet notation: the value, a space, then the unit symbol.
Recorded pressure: 226 mmHg
